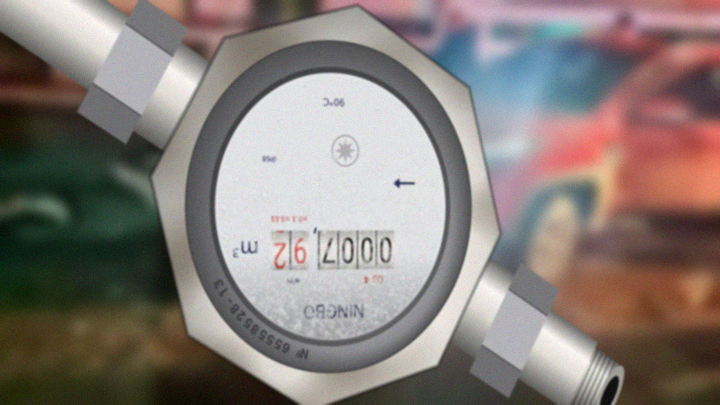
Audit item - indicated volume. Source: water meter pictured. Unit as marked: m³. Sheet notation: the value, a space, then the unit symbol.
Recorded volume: 7.92 m³
